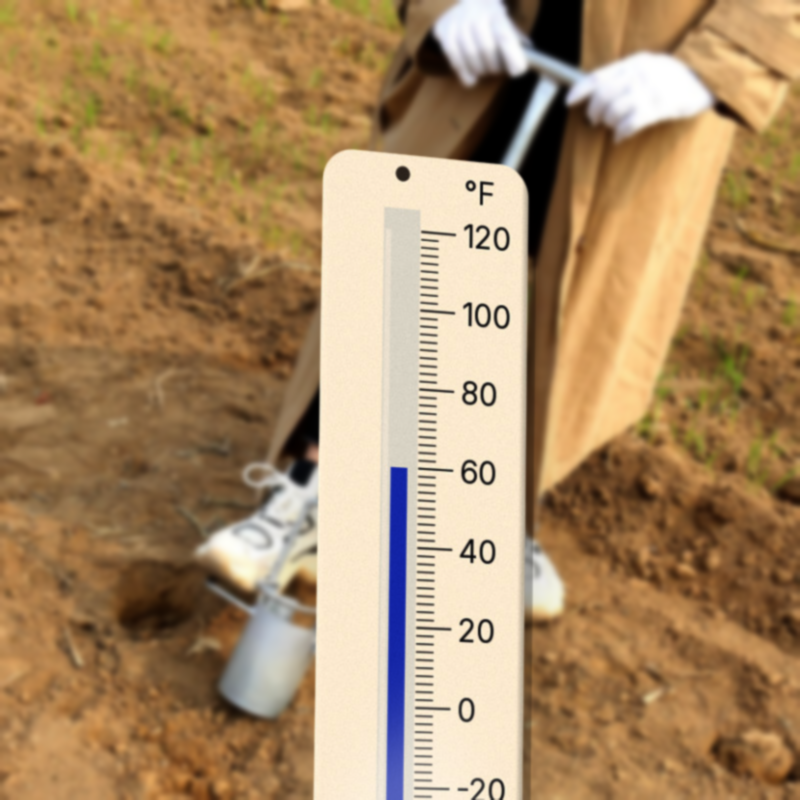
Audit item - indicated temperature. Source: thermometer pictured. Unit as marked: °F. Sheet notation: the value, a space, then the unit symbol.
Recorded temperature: 60 °F
